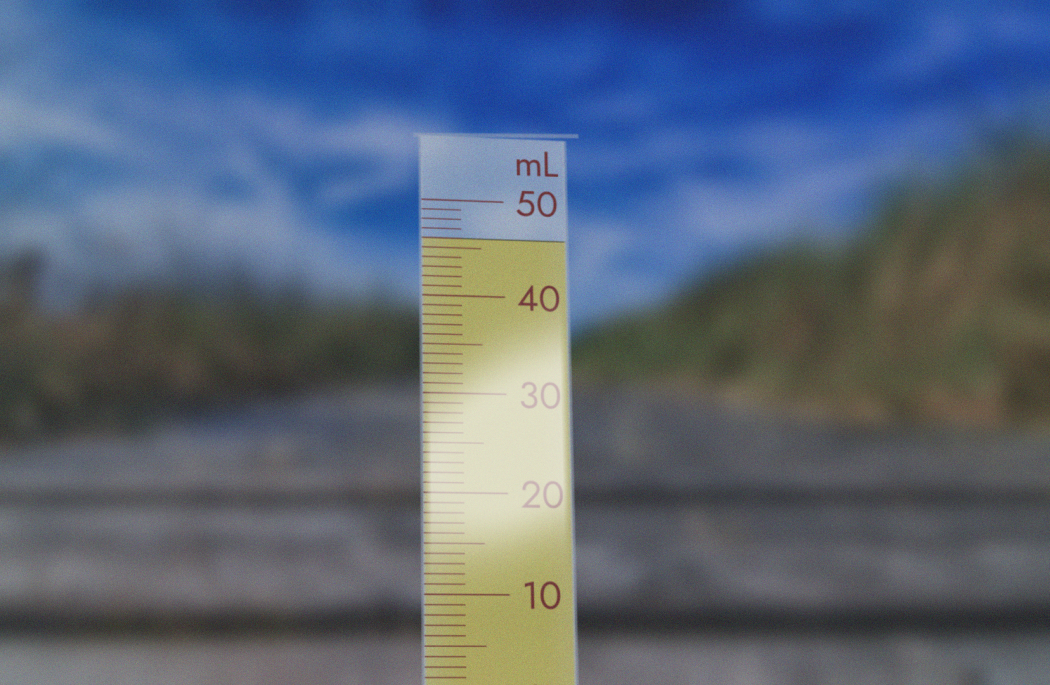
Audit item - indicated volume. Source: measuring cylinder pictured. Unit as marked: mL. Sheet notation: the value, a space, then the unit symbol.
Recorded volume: 46 mL
